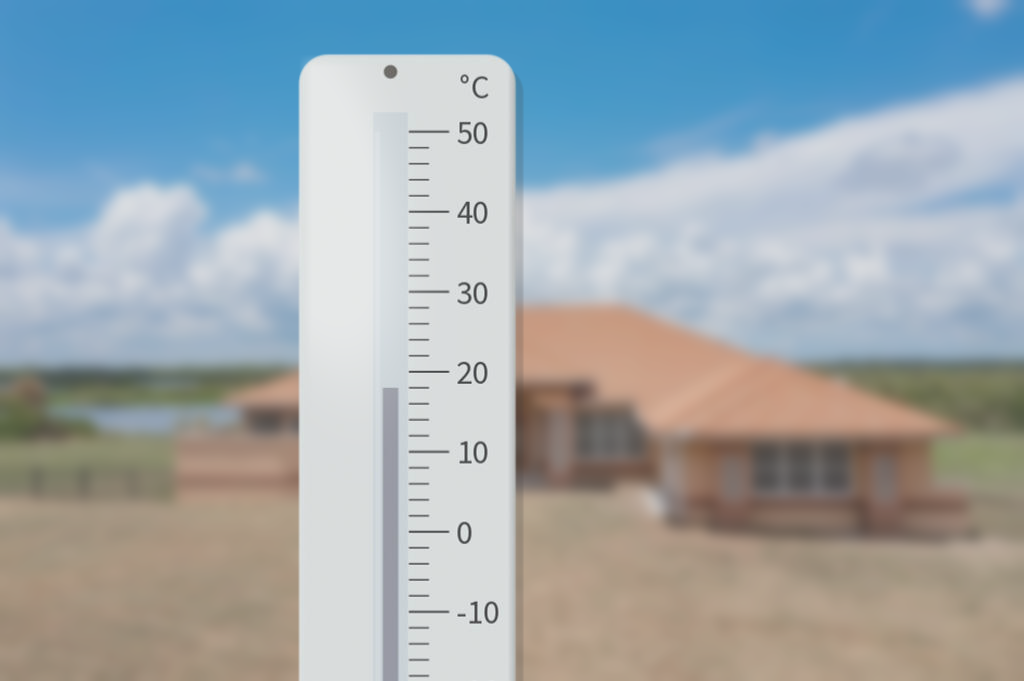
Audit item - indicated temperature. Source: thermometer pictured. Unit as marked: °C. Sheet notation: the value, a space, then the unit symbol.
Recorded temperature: 18 °C
